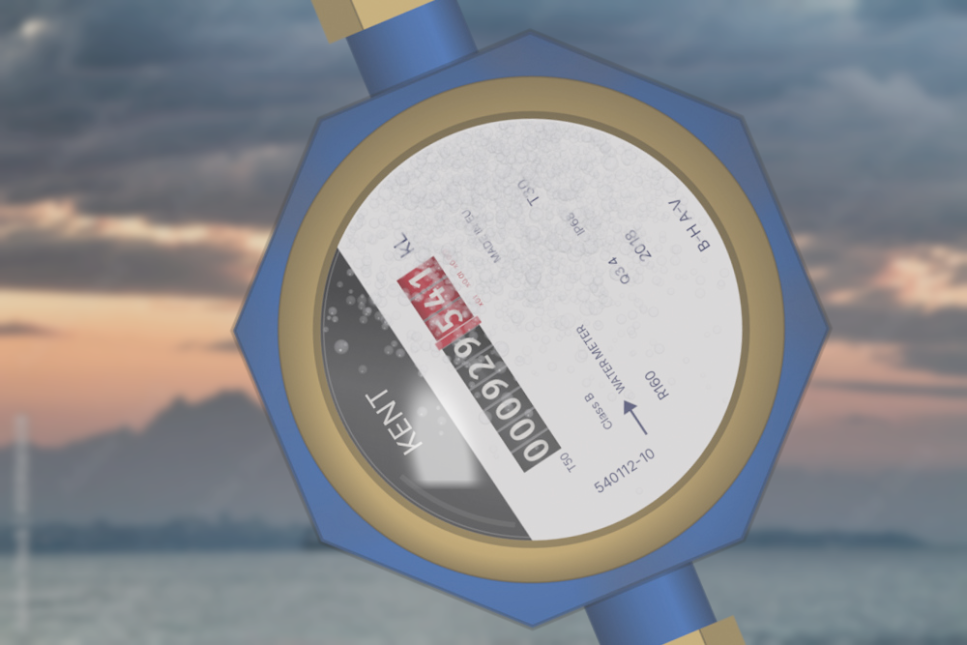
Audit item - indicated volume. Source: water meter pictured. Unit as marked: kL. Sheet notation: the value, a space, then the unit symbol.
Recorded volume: 929.541 kL
